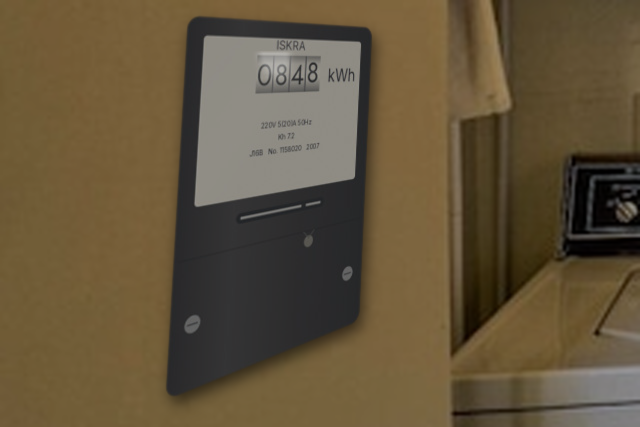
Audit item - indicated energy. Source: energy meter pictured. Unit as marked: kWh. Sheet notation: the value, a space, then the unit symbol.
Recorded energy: 848 kWh
